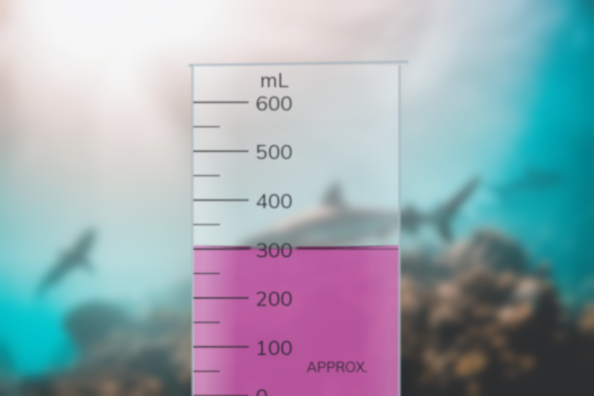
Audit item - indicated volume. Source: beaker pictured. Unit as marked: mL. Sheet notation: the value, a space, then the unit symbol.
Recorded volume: 300 mL
